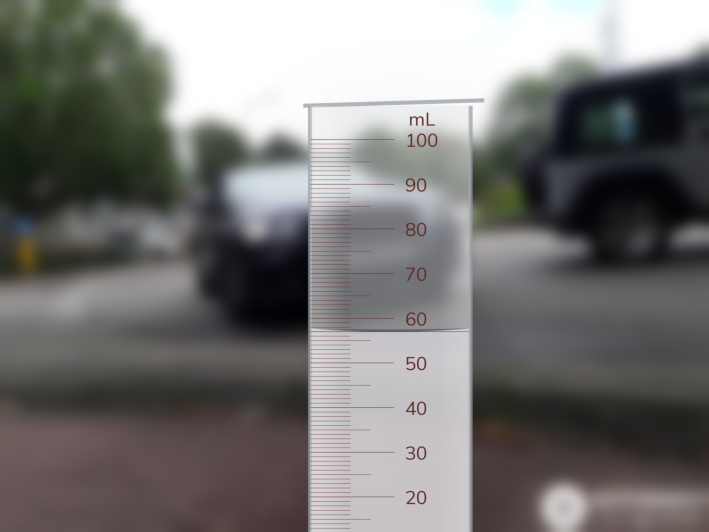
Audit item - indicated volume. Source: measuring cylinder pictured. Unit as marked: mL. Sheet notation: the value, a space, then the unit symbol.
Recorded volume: 57 mL
